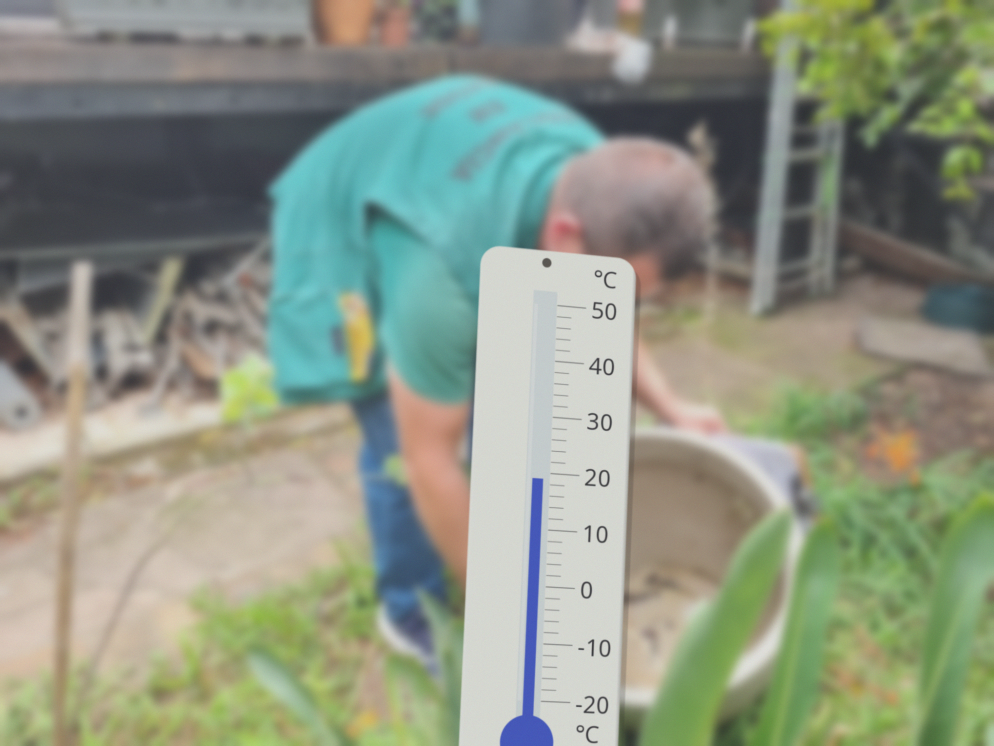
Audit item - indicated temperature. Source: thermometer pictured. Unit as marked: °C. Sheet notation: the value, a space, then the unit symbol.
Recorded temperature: 19 °C
